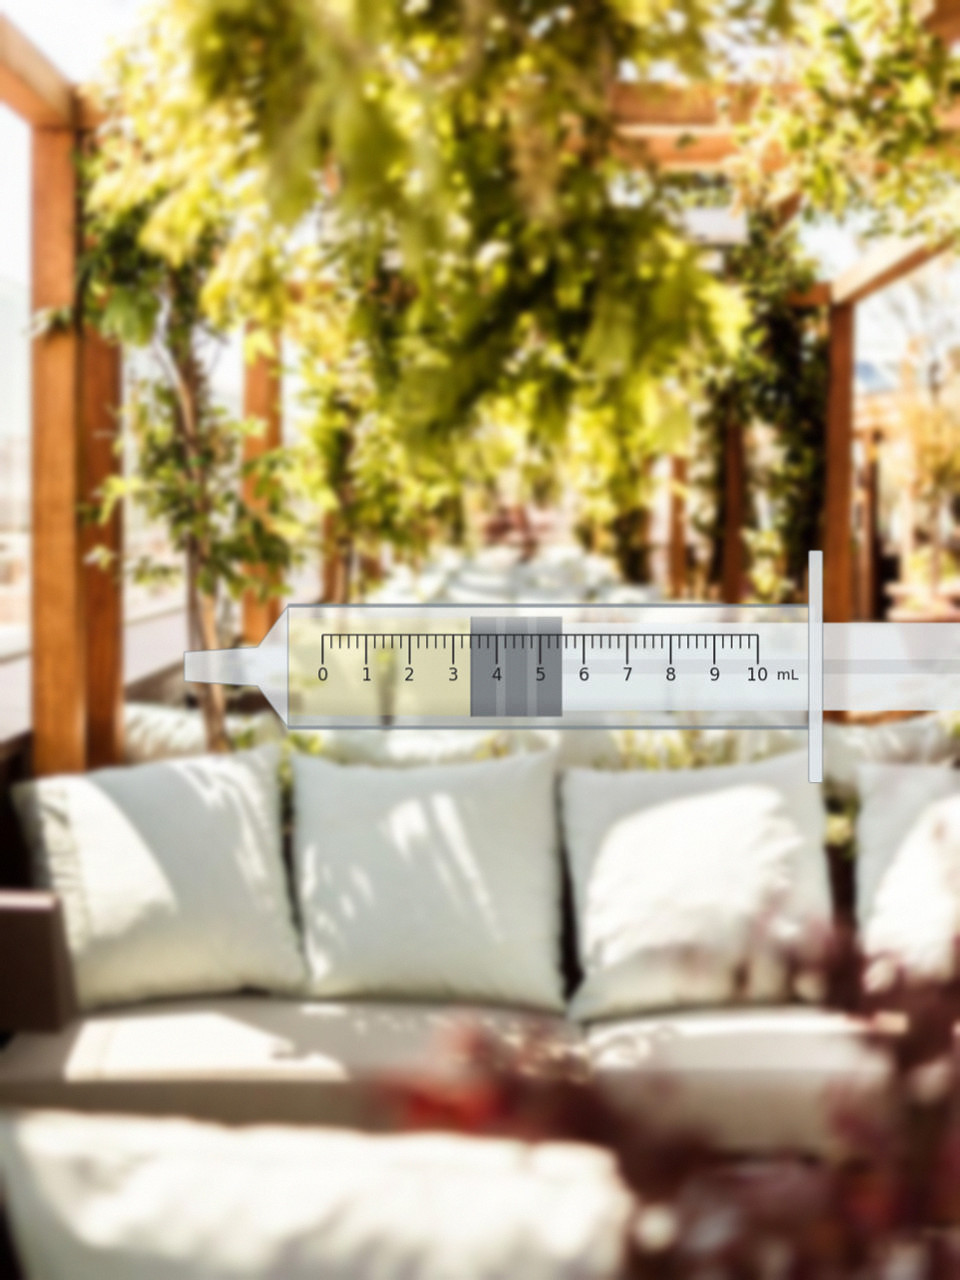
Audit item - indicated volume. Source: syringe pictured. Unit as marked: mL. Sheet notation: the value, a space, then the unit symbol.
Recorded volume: 3.4 mL
